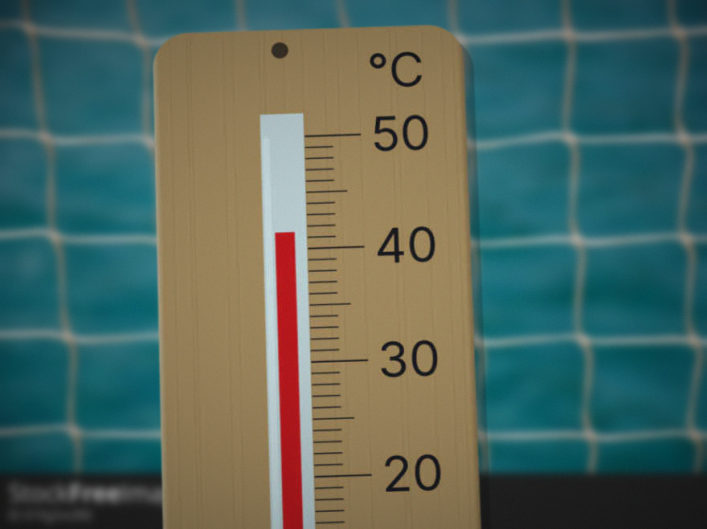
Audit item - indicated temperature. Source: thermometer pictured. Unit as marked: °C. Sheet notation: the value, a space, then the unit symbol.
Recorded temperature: 41.5 °C
